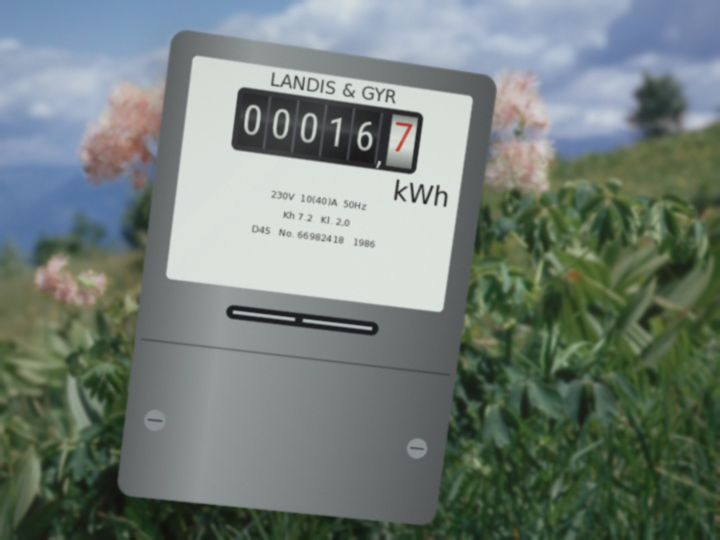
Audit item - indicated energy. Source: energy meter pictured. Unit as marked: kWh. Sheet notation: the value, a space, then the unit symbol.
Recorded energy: 16.7 kWh
